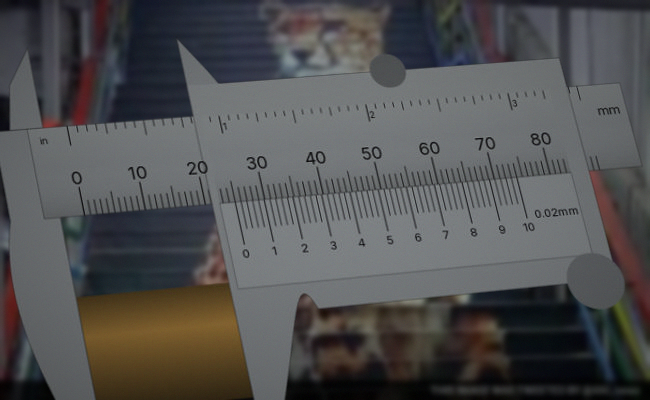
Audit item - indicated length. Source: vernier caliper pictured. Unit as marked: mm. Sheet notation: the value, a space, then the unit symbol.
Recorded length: 25.0 mm
